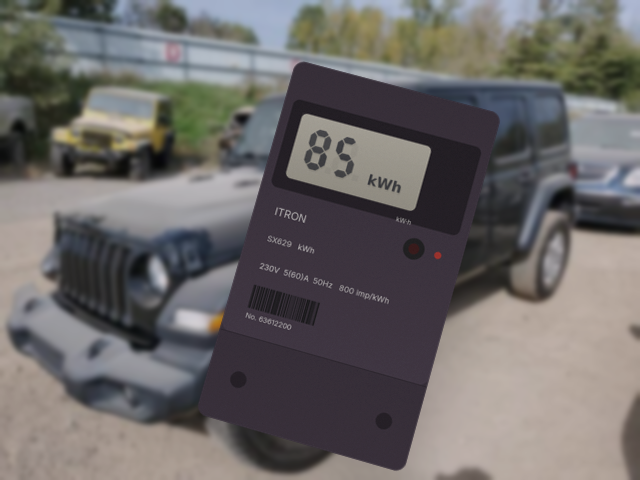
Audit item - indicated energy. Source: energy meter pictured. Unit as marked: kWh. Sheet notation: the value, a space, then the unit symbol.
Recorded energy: 85 kWh
